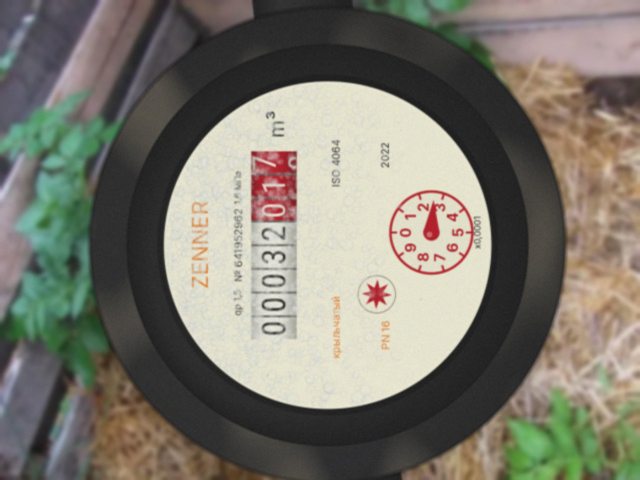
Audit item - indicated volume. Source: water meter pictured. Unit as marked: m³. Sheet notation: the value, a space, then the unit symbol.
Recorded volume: 32.0172 m³
